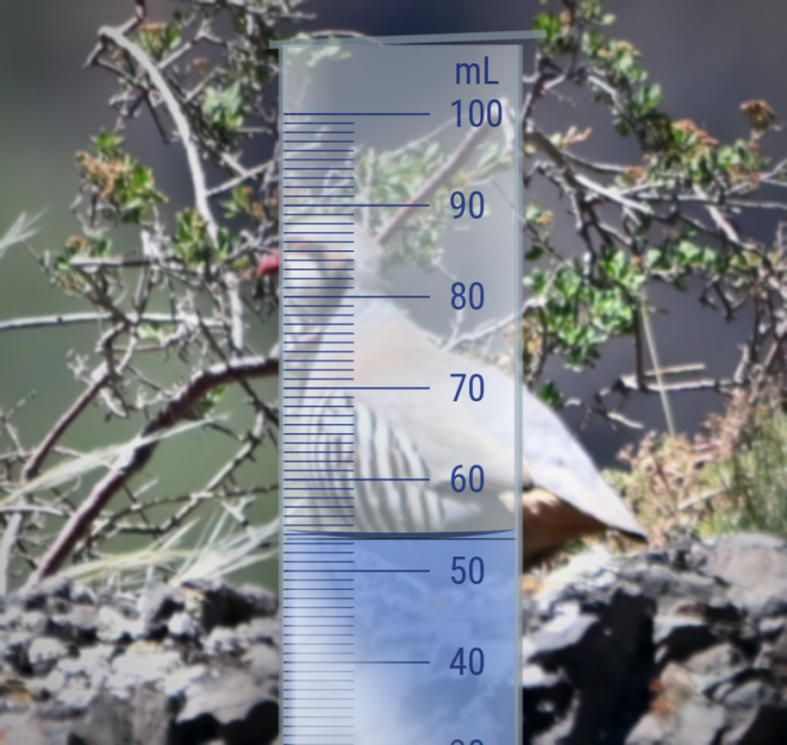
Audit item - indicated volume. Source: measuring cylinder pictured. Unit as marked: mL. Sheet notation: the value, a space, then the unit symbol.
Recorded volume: 53.5 mL
